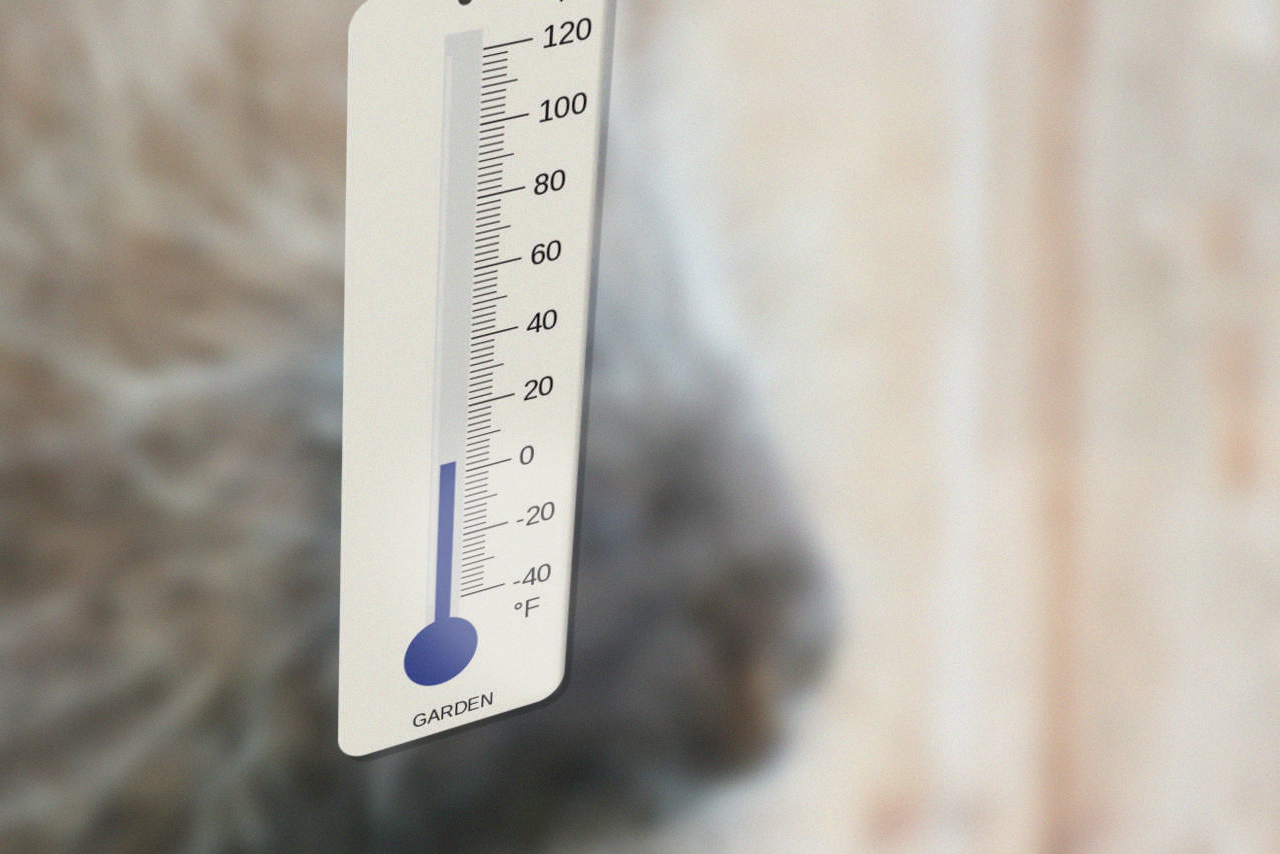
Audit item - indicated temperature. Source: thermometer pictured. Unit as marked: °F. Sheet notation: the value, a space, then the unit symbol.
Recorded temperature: 4 °F
